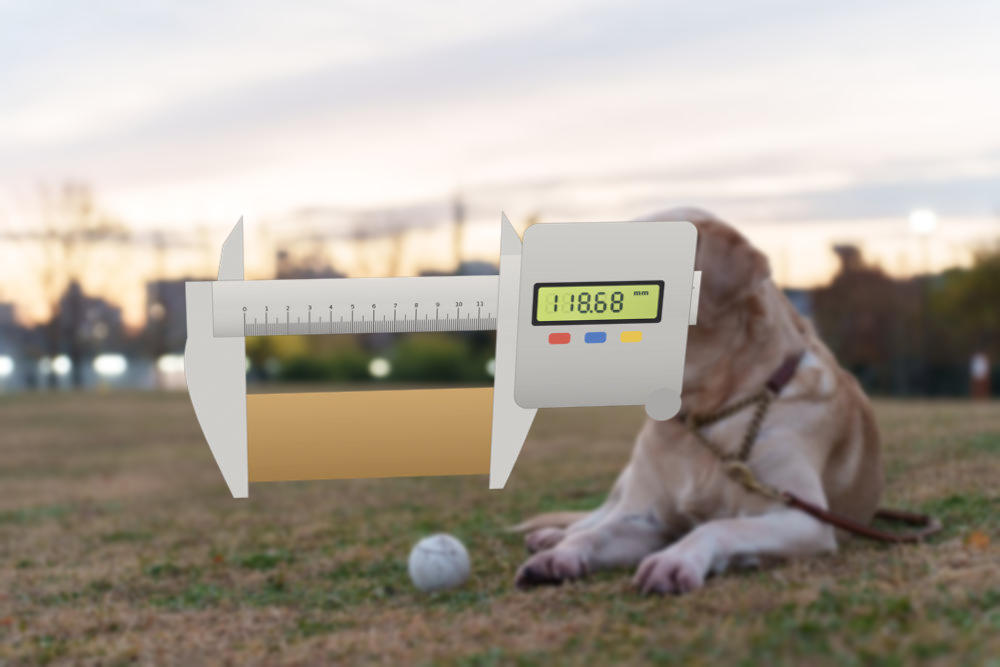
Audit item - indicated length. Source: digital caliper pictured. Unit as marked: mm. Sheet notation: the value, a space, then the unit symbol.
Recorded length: 118.68 mm
